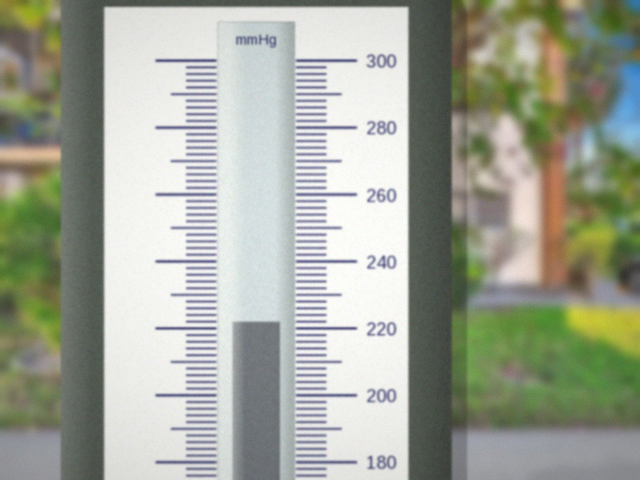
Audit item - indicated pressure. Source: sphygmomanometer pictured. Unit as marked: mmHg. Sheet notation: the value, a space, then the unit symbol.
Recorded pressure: 222 mmHg
